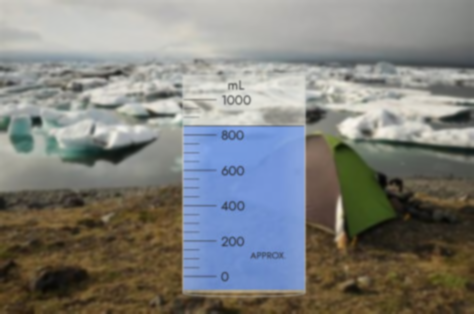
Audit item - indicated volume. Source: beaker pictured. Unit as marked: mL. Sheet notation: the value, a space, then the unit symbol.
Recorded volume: 850 mL
